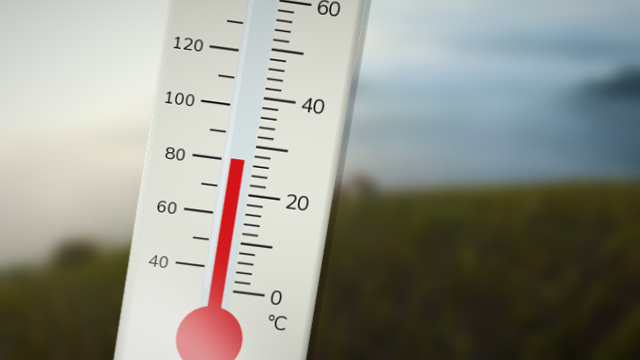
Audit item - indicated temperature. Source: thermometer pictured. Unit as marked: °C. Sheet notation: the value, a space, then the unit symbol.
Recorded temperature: 27 °C
